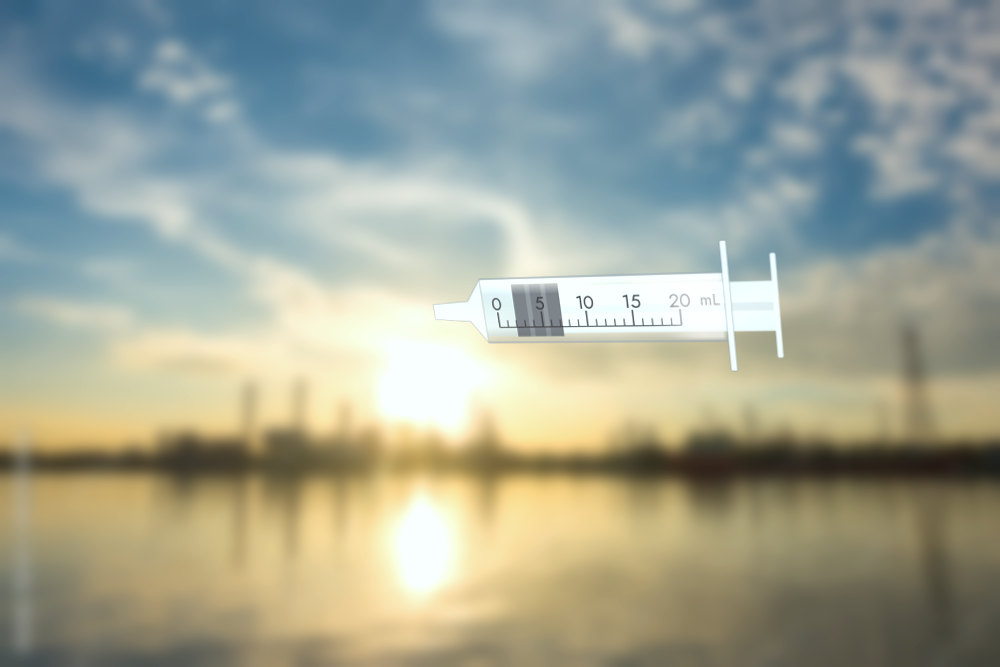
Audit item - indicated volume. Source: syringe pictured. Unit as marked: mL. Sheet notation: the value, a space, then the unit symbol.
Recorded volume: 2 mL
